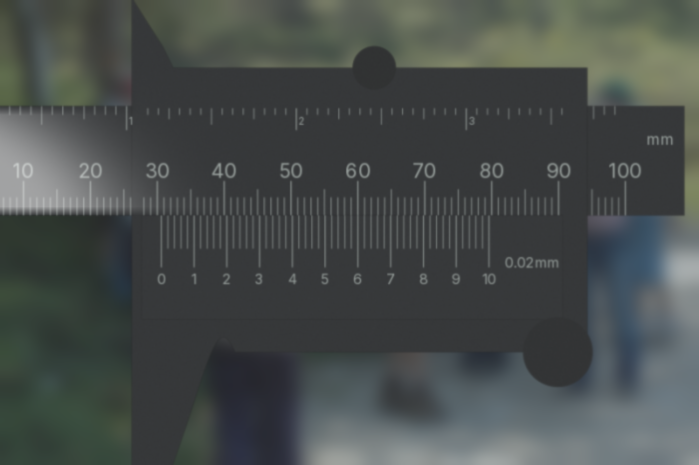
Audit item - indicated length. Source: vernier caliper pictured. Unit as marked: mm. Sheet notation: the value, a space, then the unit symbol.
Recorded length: 30.6 mm
